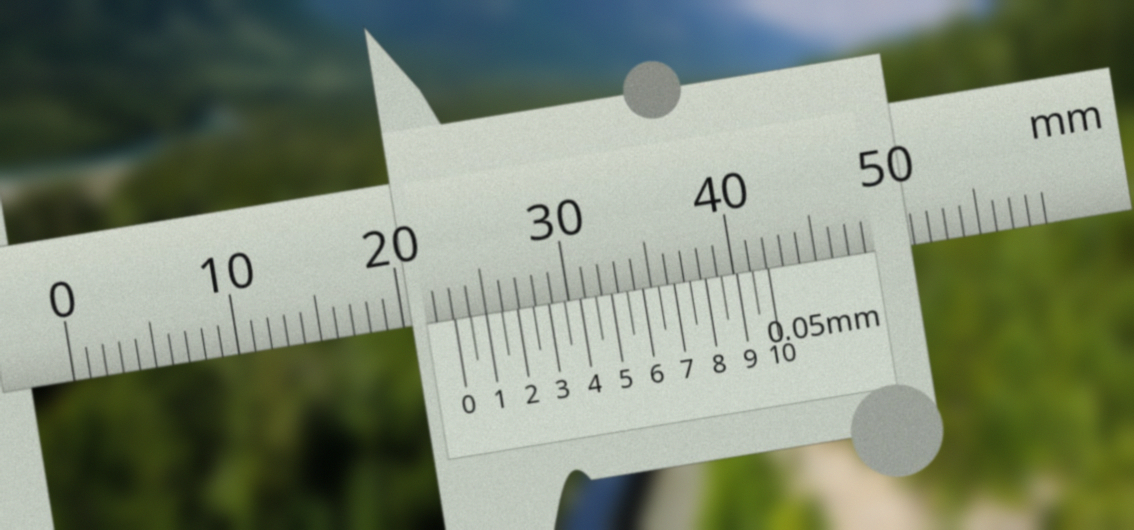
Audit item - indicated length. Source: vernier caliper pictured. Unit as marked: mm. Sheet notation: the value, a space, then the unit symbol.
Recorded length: 23.1 mm
